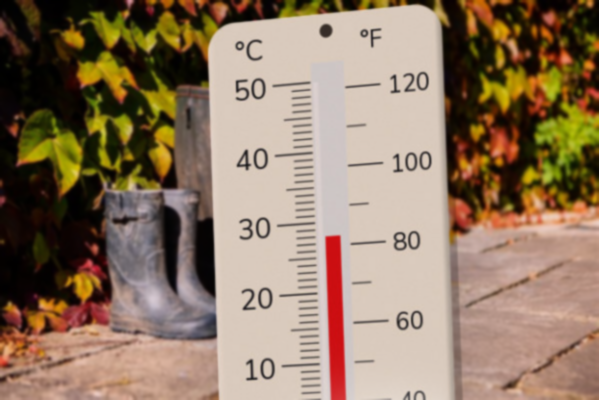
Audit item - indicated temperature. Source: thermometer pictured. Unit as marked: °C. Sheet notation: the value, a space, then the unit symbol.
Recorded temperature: 28 °C
